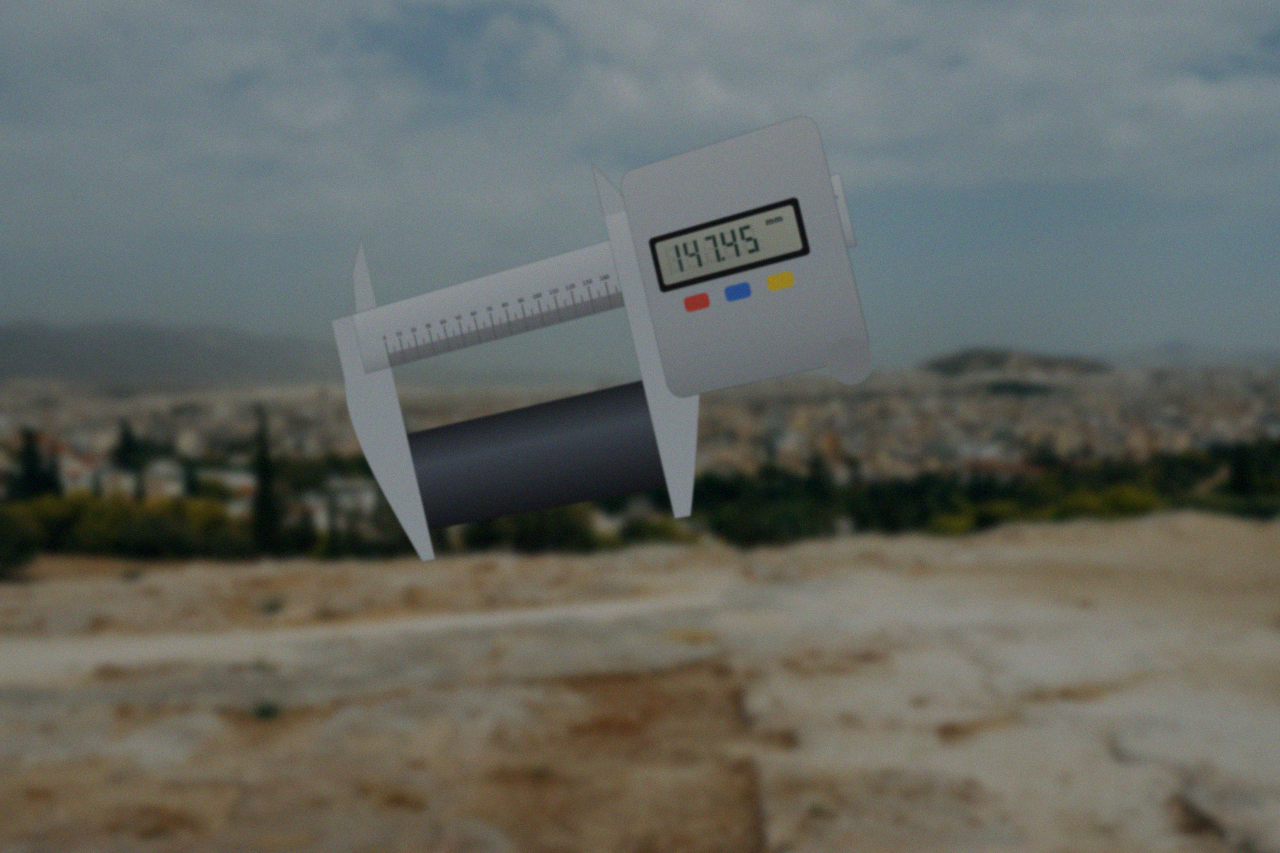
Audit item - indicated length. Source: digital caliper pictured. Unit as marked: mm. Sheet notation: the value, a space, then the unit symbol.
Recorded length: 147.45 mm
